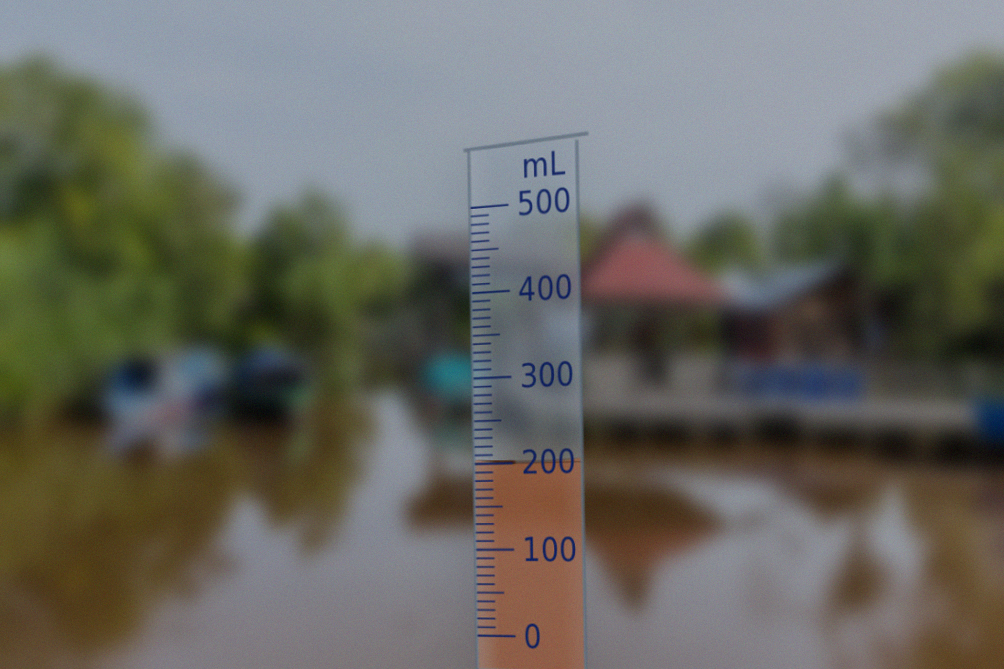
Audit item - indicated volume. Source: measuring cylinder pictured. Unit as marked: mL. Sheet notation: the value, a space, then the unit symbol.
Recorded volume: 200 mL
